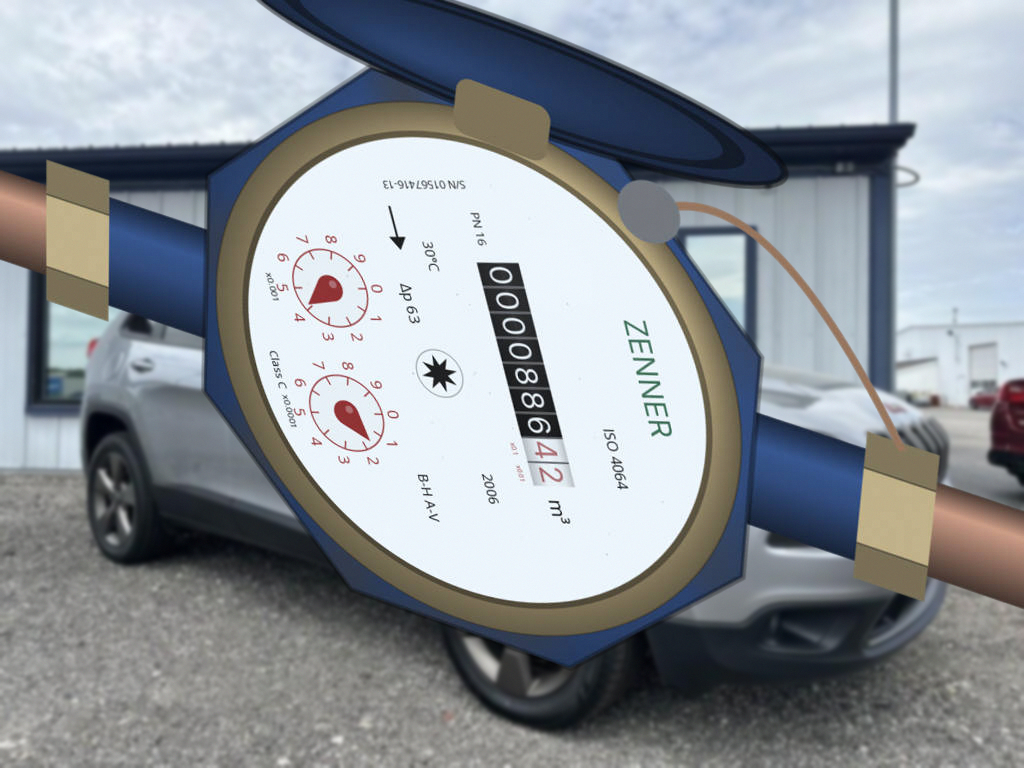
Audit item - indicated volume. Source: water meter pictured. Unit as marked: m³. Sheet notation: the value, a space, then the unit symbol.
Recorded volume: 886.4241 m³
